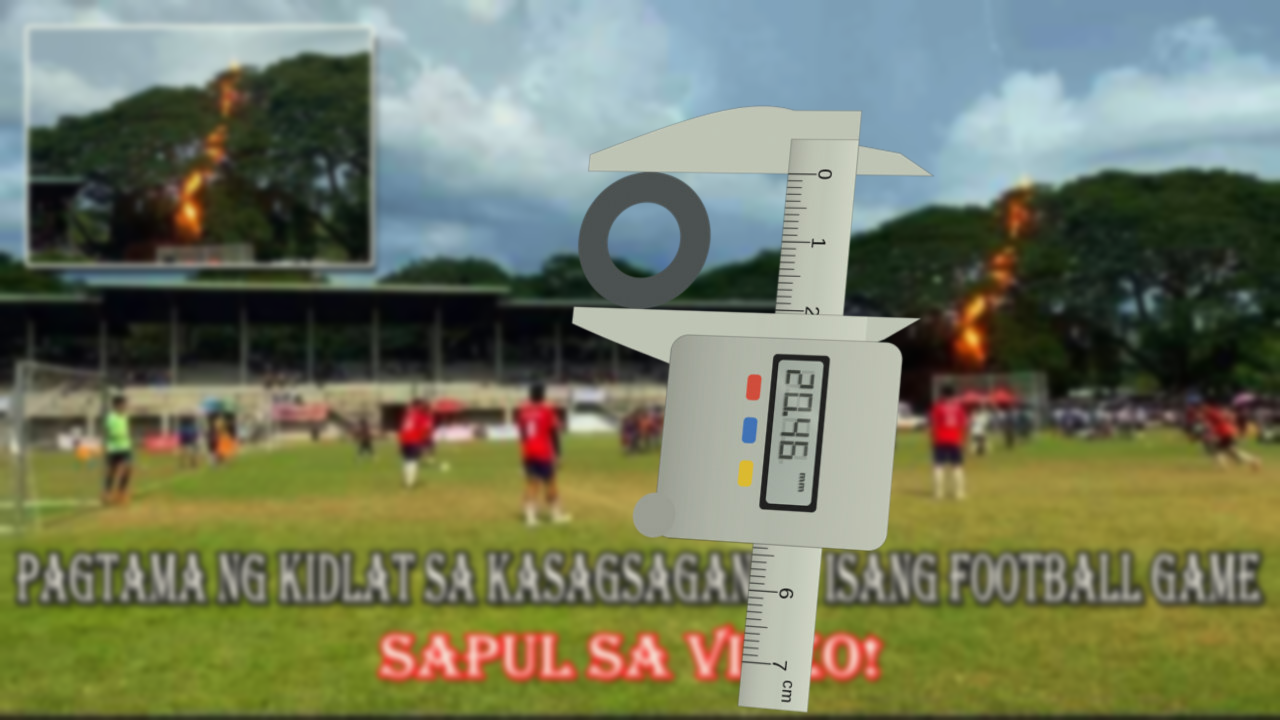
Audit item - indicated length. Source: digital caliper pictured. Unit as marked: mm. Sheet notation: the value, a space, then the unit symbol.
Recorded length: 20.46 mm
